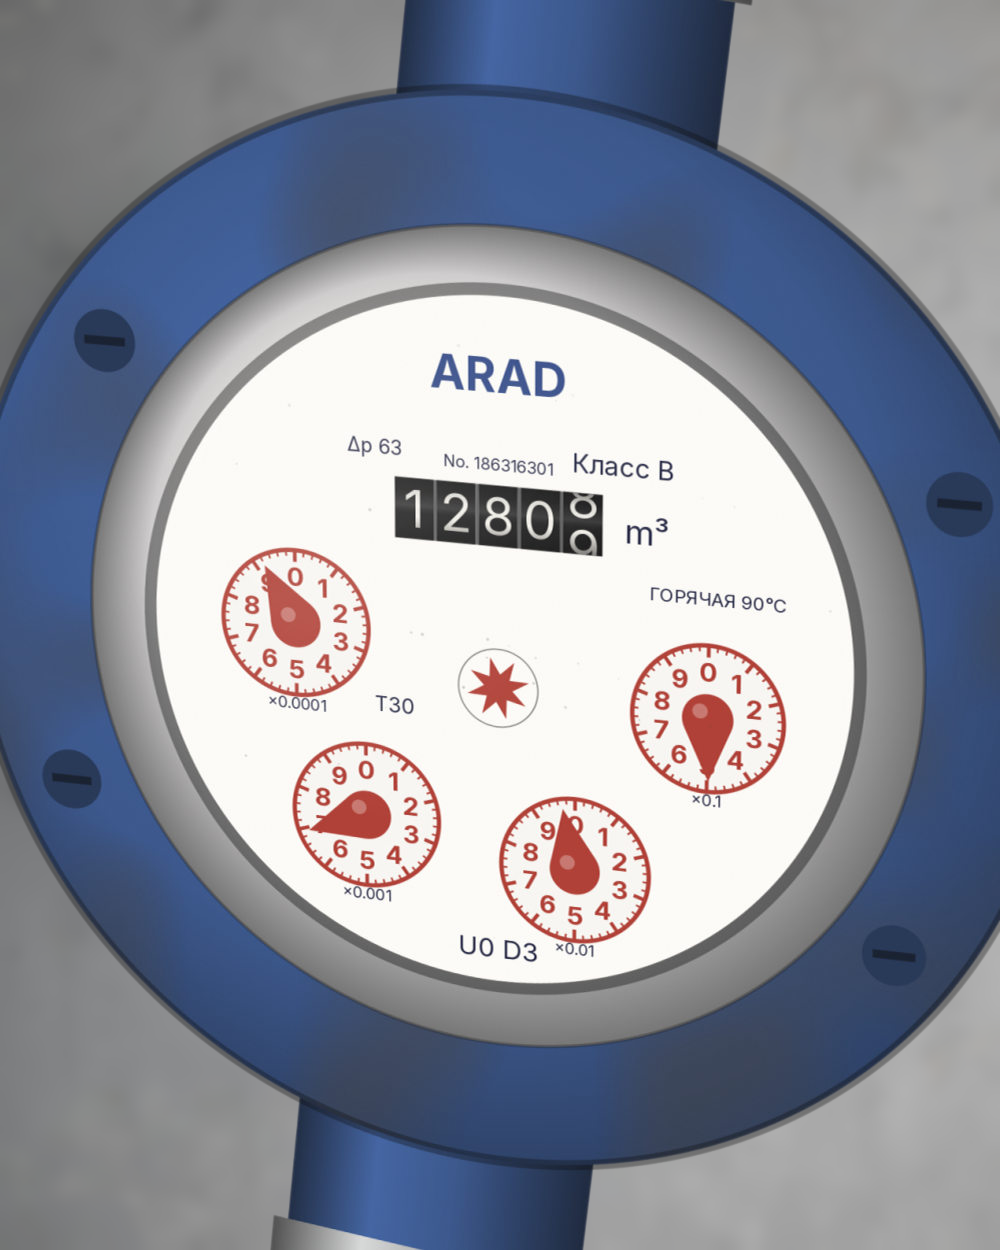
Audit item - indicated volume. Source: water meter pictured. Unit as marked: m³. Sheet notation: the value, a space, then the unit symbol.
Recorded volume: 12808.4969 m³
